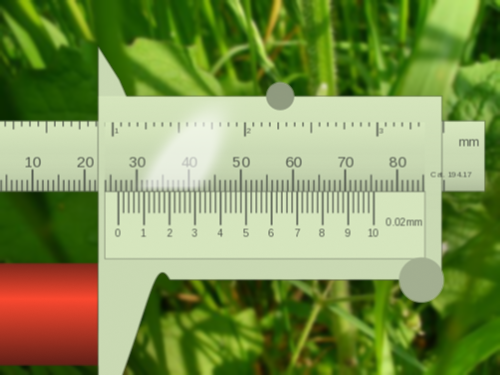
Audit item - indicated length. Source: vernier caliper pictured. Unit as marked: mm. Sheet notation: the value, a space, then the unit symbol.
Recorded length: 26.5 mm
